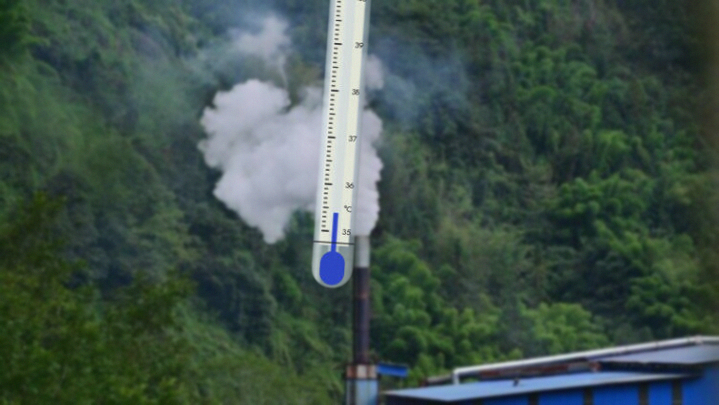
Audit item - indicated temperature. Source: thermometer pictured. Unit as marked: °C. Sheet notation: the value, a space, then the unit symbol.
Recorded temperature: 35.4 °C
